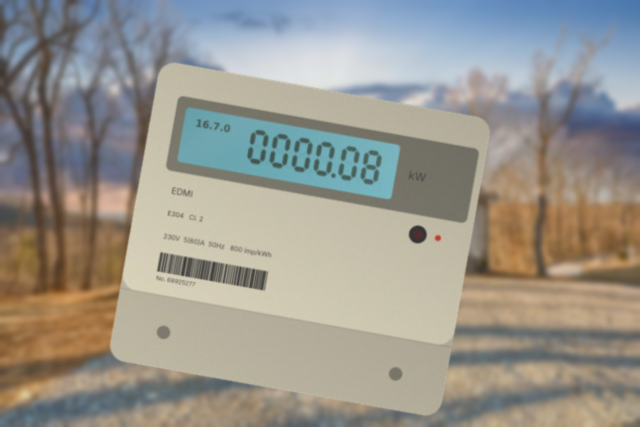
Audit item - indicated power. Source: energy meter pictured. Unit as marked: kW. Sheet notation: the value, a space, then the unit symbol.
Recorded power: 0.08 kW
